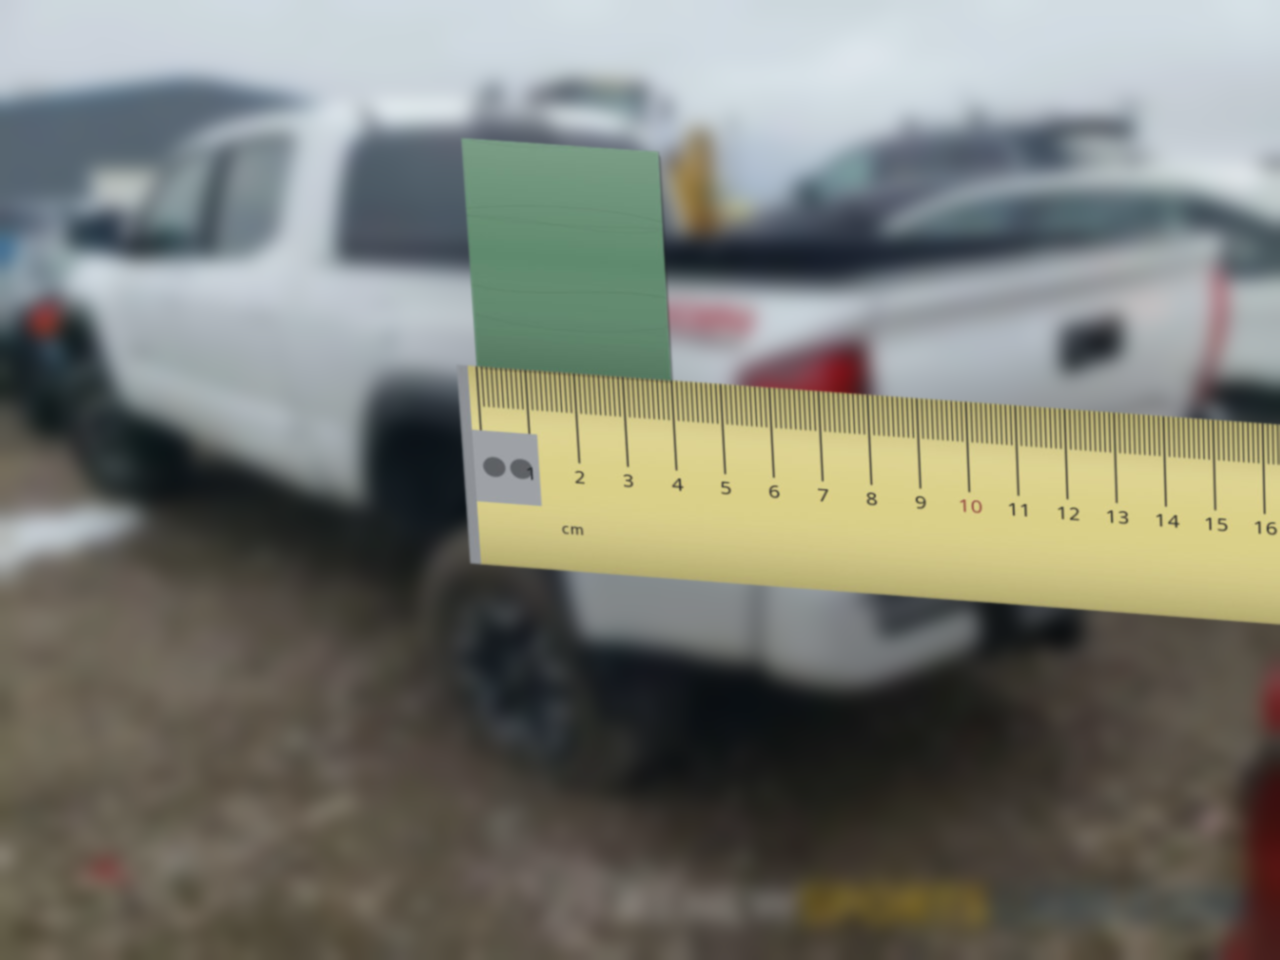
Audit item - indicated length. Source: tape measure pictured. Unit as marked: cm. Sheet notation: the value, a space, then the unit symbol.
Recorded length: 4 cm
